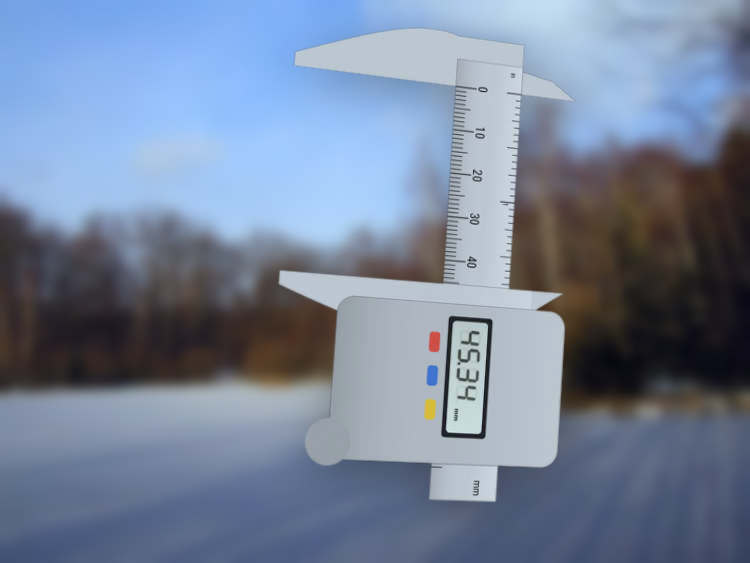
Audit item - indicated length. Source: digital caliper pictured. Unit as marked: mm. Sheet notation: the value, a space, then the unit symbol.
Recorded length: 45.34 mm
